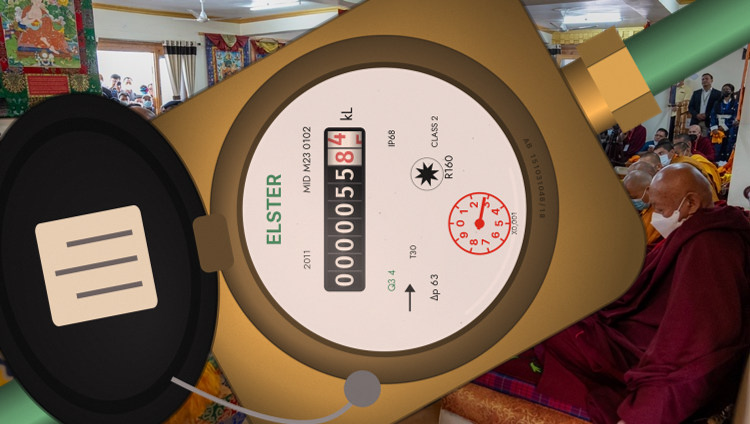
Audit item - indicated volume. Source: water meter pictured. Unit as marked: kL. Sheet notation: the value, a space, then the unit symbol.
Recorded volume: 55.842 kL
